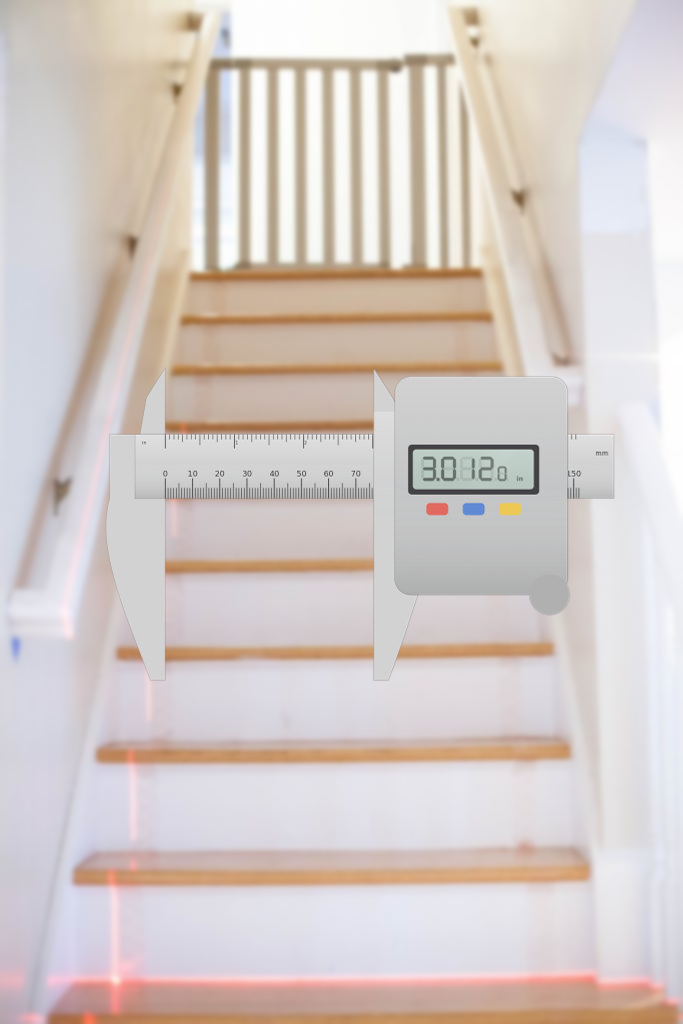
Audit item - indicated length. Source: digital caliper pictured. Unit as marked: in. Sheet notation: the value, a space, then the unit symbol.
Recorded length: 3.0120 in
